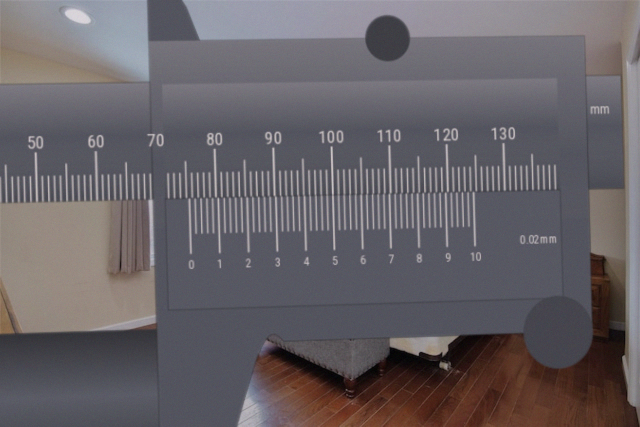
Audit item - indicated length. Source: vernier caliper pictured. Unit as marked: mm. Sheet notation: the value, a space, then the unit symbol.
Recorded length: 75.5 mm
